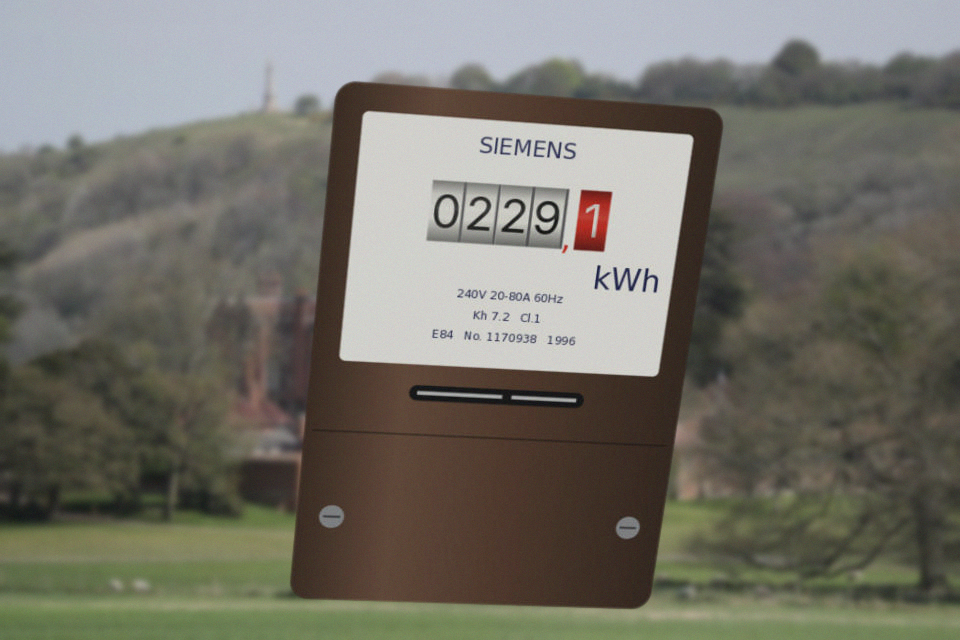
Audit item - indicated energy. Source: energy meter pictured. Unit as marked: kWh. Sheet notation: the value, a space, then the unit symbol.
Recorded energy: 229.1 kWh
